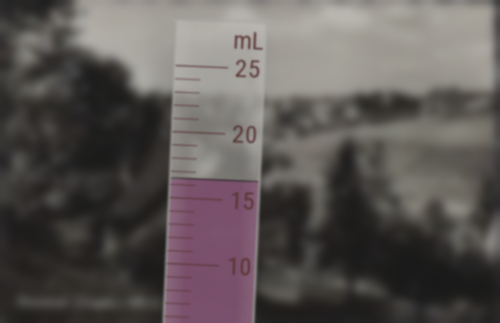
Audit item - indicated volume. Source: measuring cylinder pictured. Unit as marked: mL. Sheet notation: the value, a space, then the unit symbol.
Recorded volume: 16.5 mL
